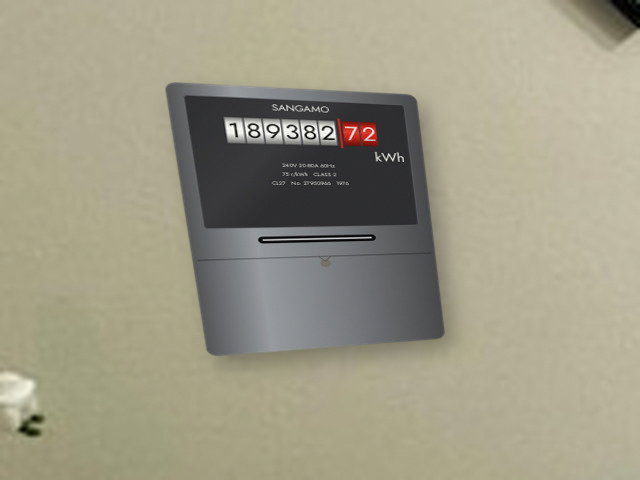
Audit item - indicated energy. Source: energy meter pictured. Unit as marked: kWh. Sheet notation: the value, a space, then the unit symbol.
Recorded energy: 189382.72 kWh
